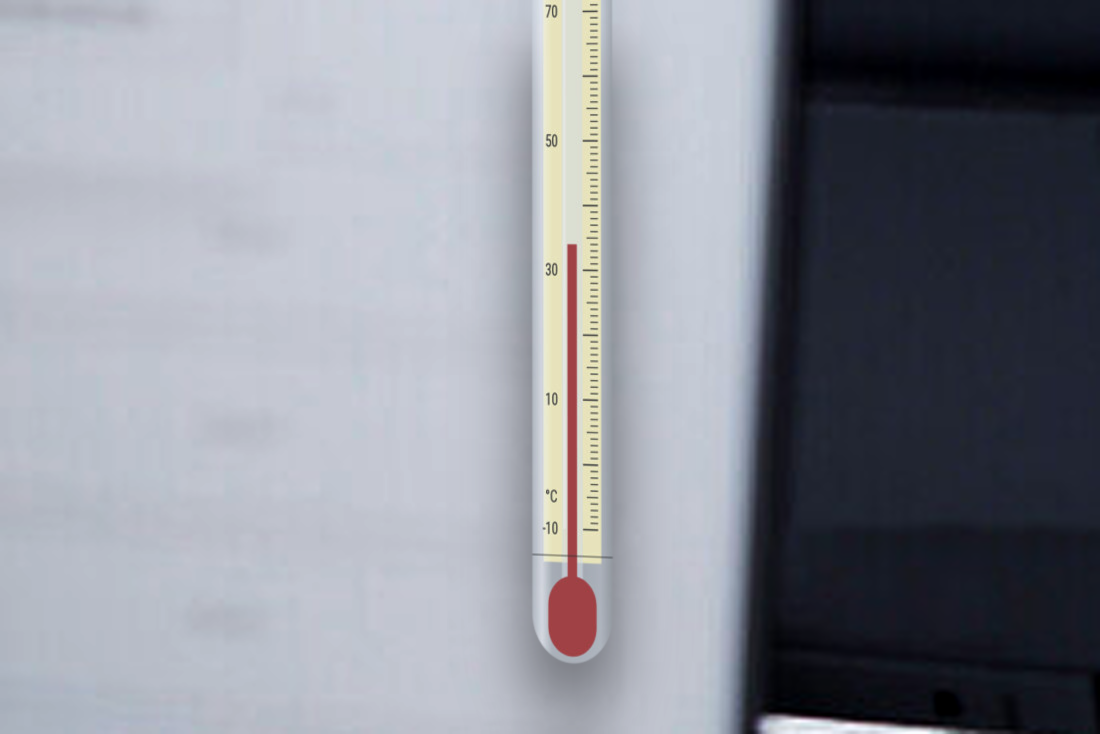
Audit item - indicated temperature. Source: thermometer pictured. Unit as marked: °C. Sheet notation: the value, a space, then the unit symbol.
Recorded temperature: 34 °C
